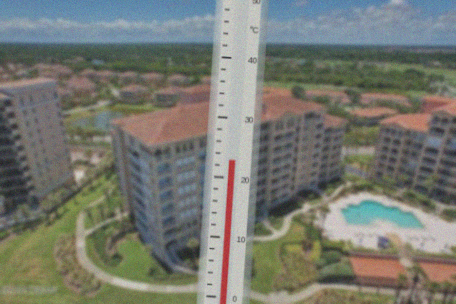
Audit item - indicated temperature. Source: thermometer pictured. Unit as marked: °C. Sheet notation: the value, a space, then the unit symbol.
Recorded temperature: 23 °C
